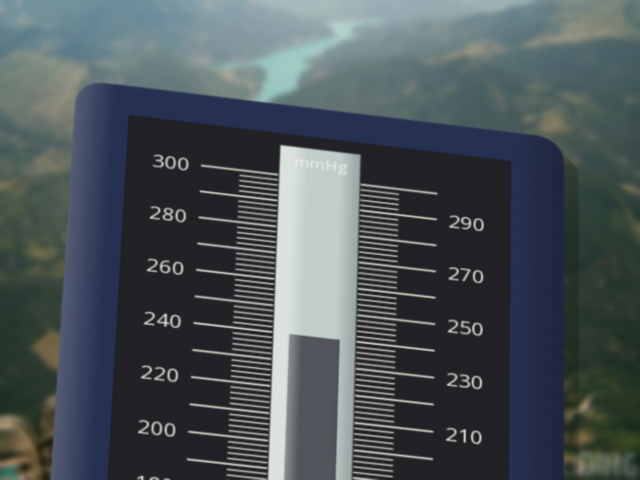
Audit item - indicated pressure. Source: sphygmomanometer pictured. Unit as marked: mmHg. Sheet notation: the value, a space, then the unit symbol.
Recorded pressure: 240 mmHg
